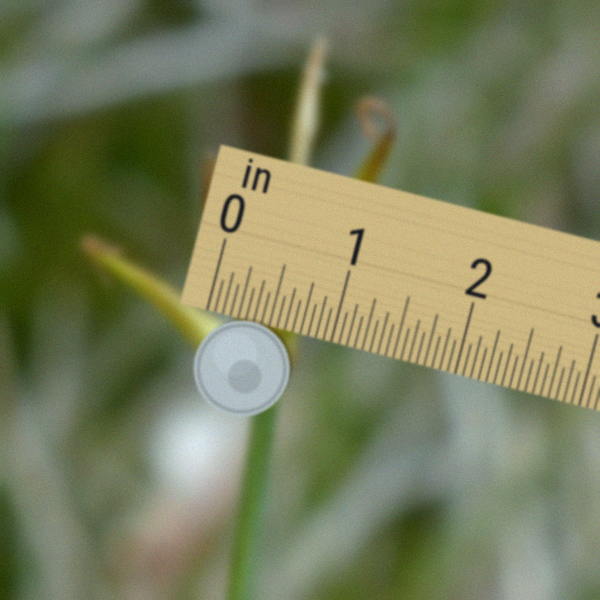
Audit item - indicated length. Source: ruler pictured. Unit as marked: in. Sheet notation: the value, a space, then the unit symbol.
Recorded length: 0.75 in
